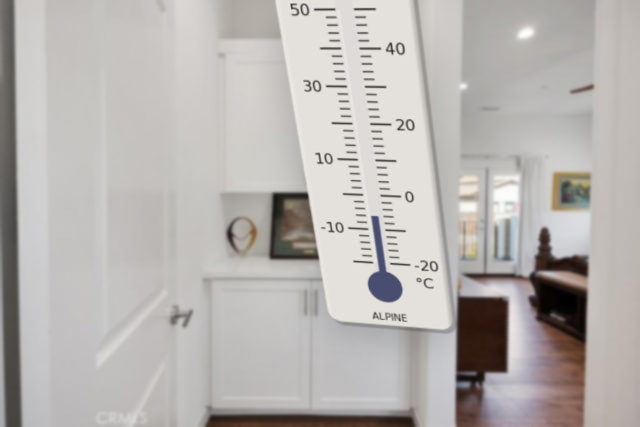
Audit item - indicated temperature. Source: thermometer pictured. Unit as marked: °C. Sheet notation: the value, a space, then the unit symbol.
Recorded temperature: -6 °C
